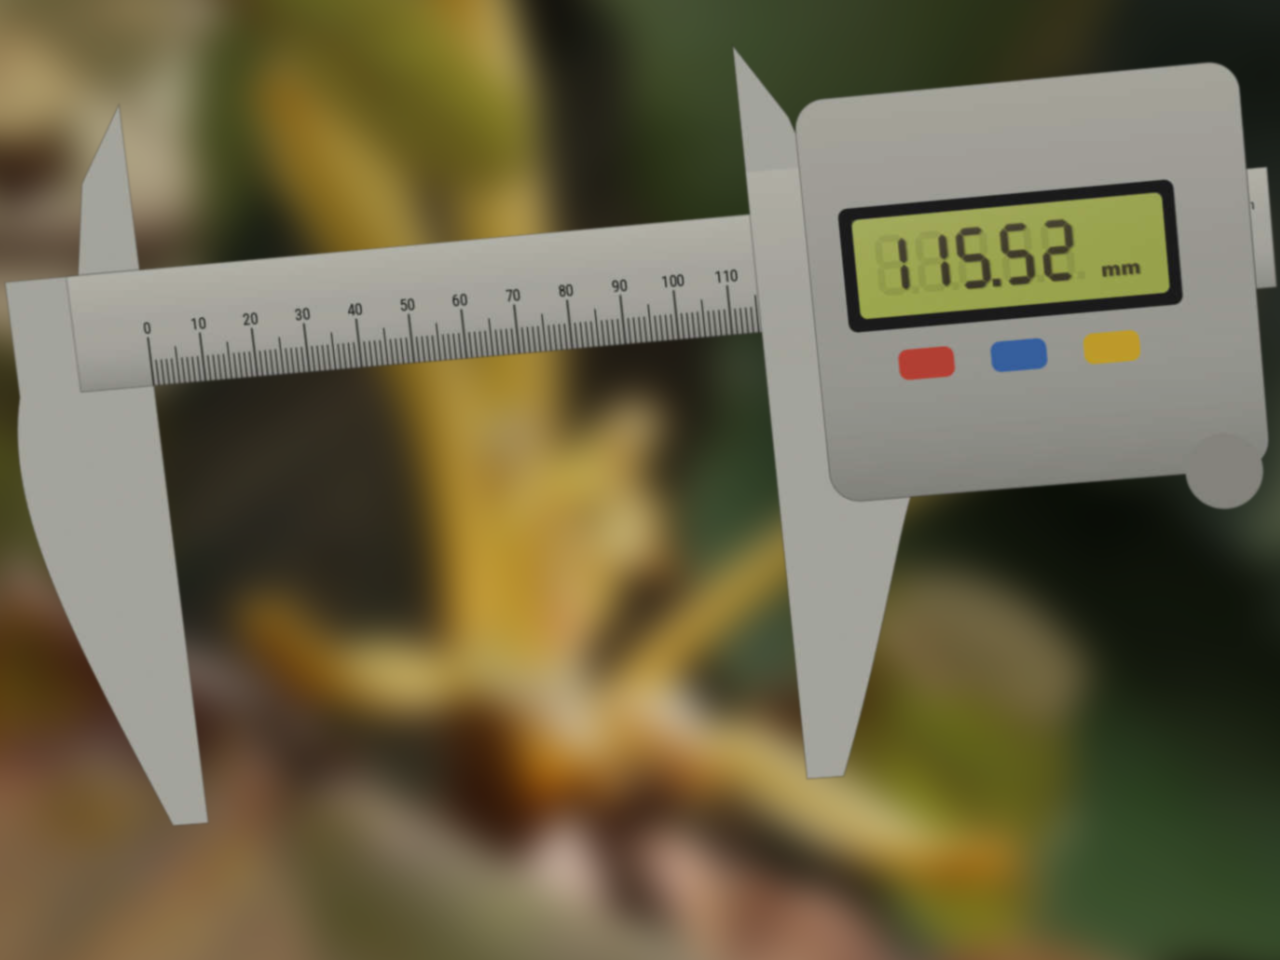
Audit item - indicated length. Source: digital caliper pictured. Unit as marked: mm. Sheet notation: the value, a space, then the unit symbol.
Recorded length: 115.52 mm
